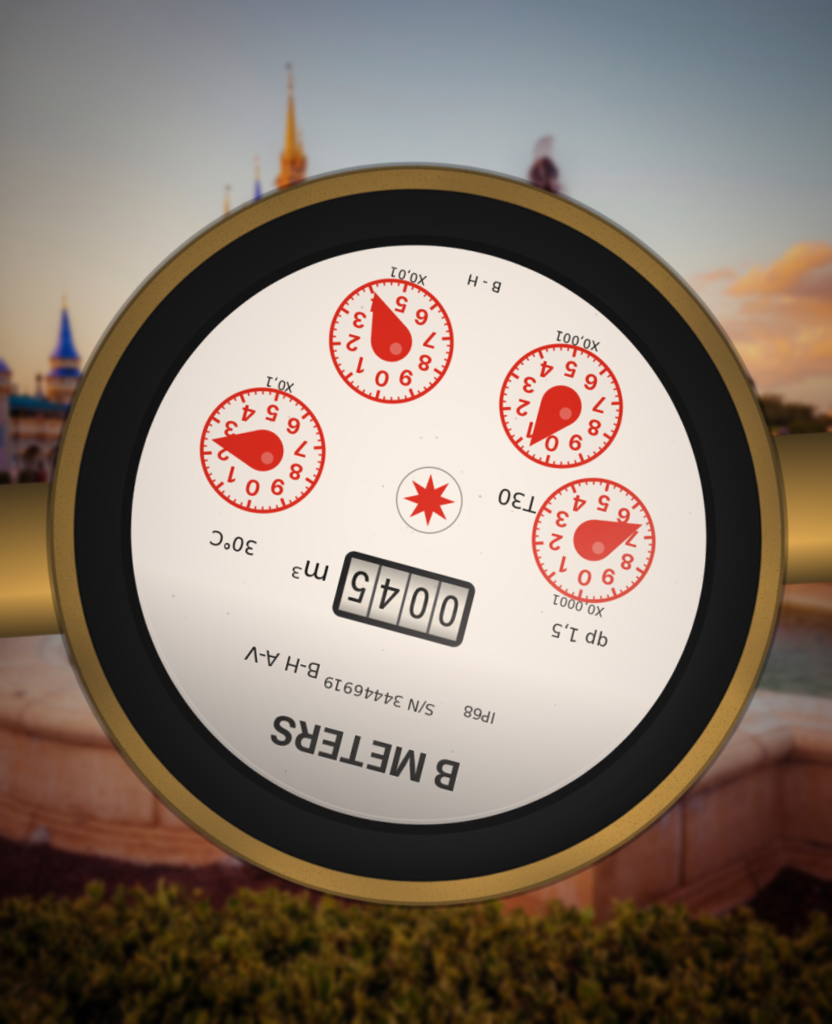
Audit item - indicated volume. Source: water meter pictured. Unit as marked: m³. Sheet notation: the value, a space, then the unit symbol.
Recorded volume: 45.2406 m³
